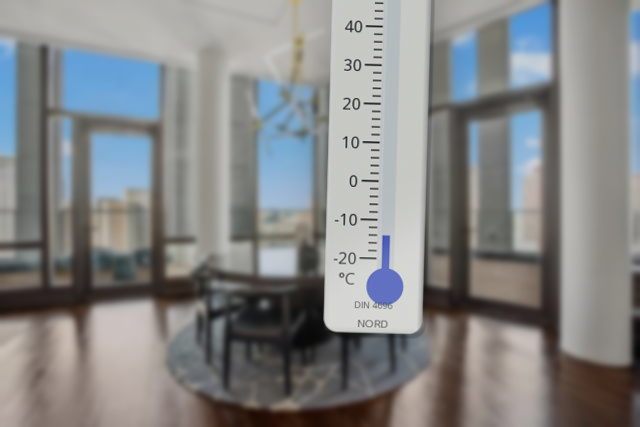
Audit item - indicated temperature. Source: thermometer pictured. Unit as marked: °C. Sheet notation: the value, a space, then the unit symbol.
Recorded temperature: -14 °C
